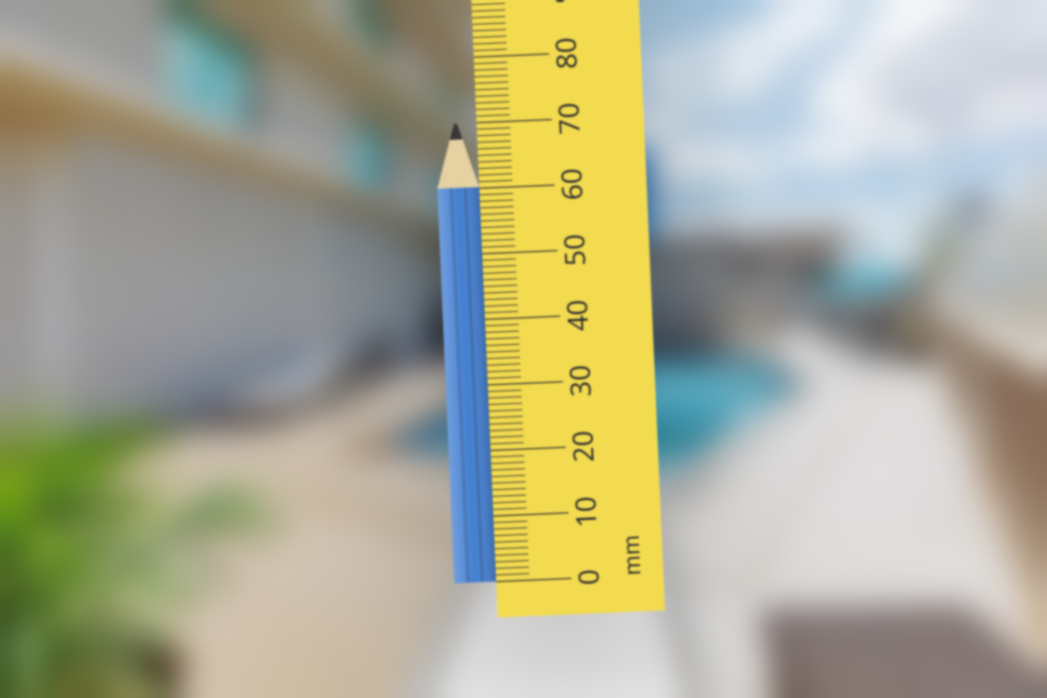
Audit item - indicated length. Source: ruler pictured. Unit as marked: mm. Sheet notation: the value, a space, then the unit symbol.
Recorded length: 70 mm
